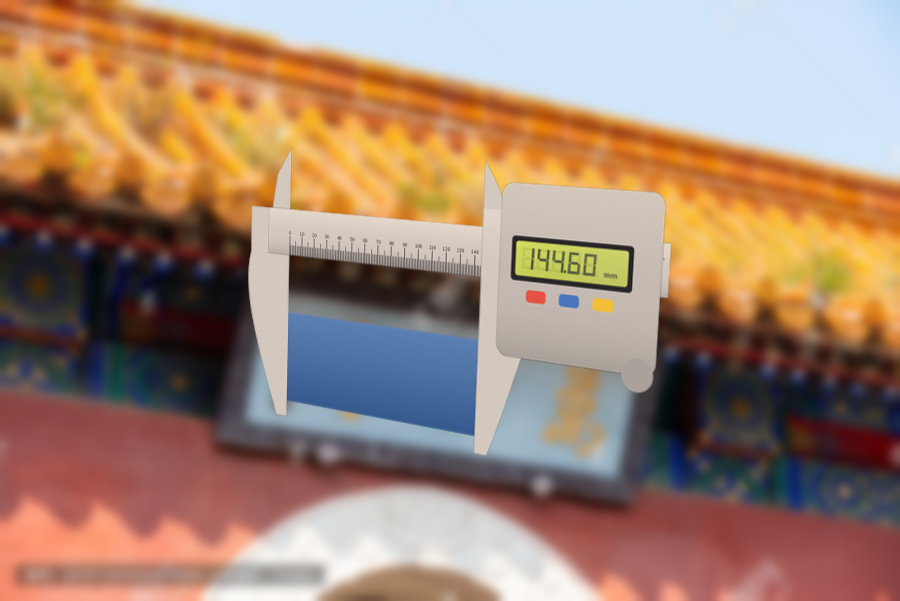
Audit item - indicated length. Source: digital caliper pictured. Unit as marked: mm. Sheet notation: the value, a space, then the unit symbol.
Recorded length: 144.60 mm
